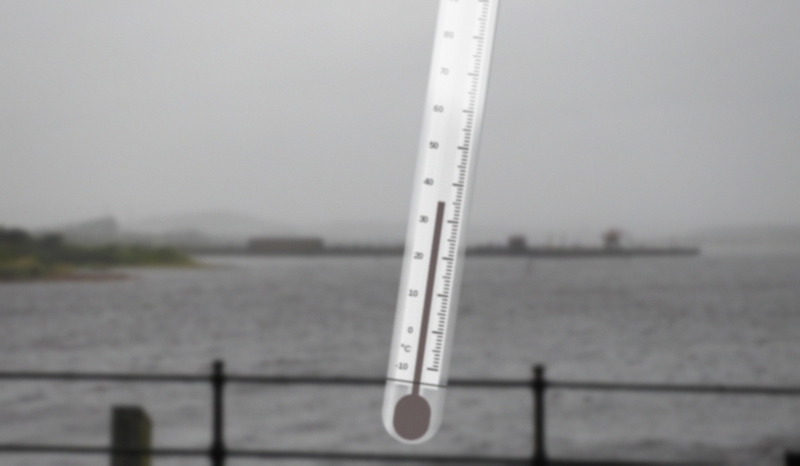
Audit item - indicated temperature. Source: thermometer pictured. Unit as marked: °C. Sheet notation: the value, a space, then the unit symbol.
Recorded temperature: 35 °C
